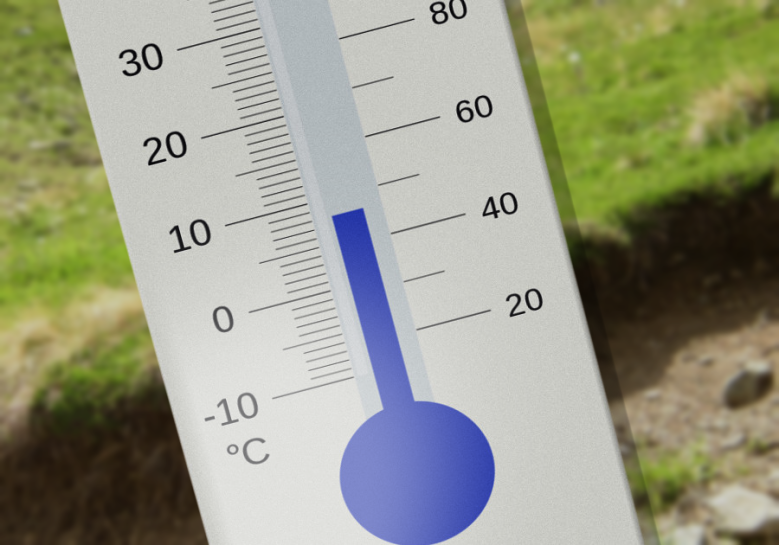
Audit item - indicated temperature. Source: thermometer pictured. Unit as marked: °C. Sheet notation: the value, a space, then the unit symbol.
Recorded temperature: 8 °C
